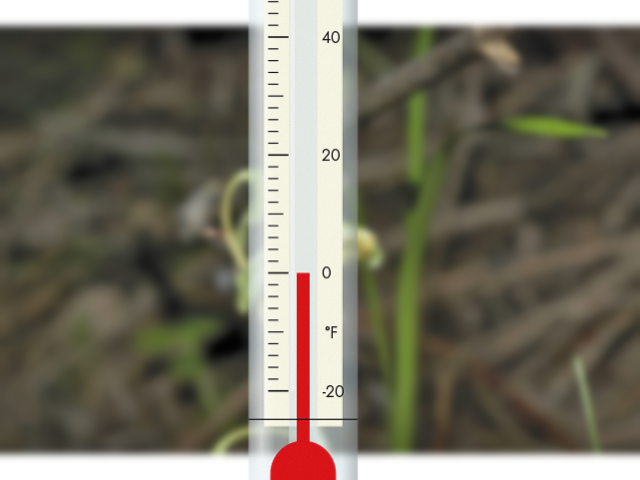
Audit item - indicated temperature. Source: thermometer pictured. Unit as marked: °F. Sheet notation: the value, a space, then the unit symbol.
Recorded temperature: 0 °F
